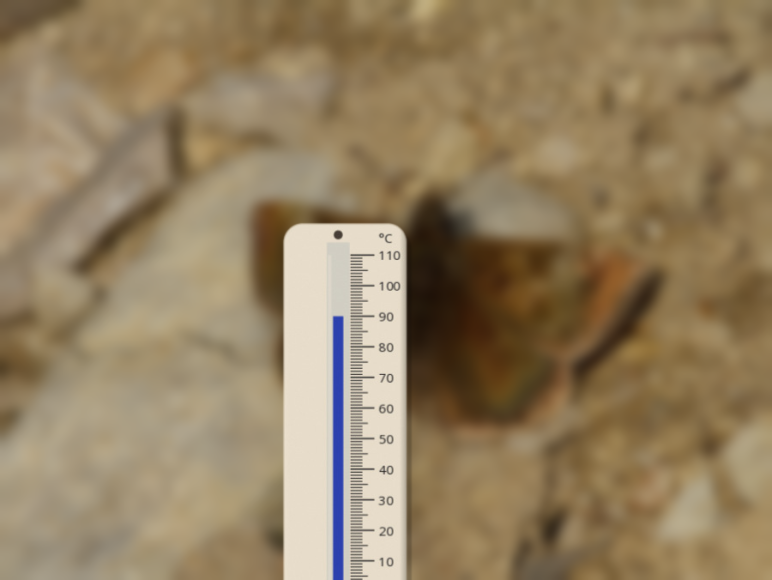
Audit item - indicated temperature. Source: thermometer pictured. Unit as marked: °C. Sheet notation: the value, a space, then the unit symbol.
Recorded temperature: 90 °C
